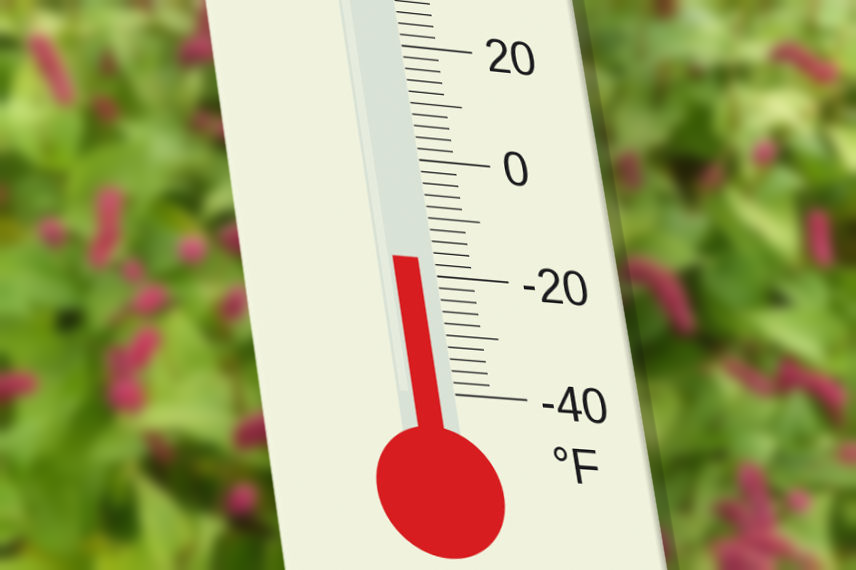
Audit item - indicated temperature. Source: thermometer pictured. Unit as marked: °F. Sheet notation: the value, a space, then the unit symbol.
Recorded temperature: -17 °F
